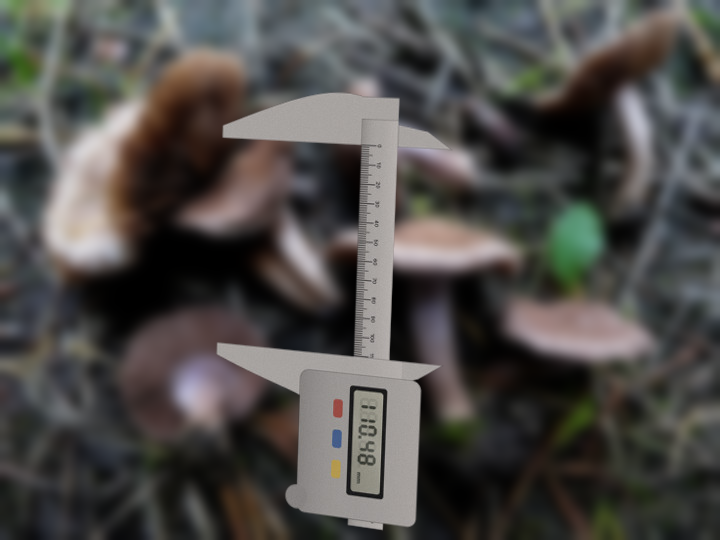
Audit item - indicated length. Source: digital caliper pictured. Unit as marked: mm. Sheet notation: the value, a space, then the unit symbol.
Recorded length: 110.48 mm
